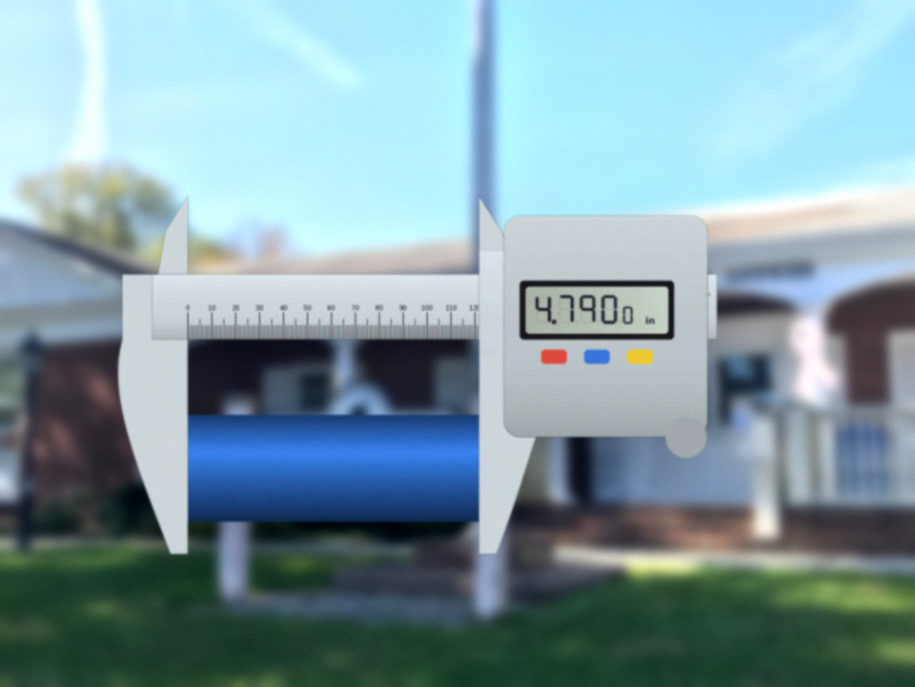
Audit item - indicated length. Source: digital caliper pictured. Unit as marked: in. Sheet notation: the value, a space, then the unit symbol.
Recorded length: 4.7900 in
